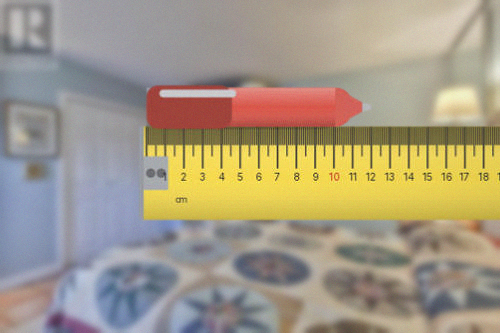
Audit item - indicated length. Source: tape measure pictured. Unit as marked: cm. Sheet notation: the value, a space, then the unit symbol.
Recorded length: 12 cm
